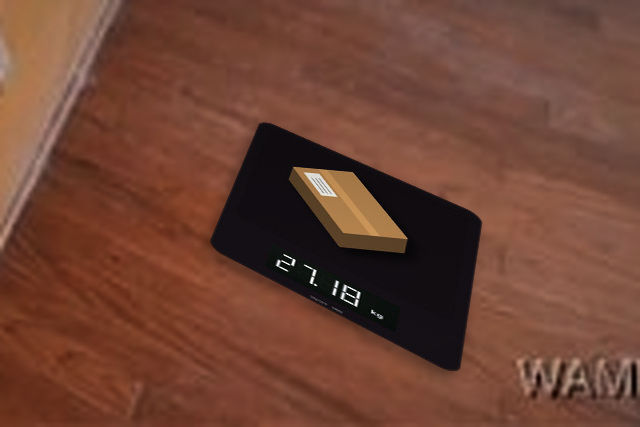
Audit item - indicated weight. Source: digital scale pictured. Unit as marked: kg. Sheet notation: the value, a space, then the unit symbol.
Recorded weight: 27.18 kg
